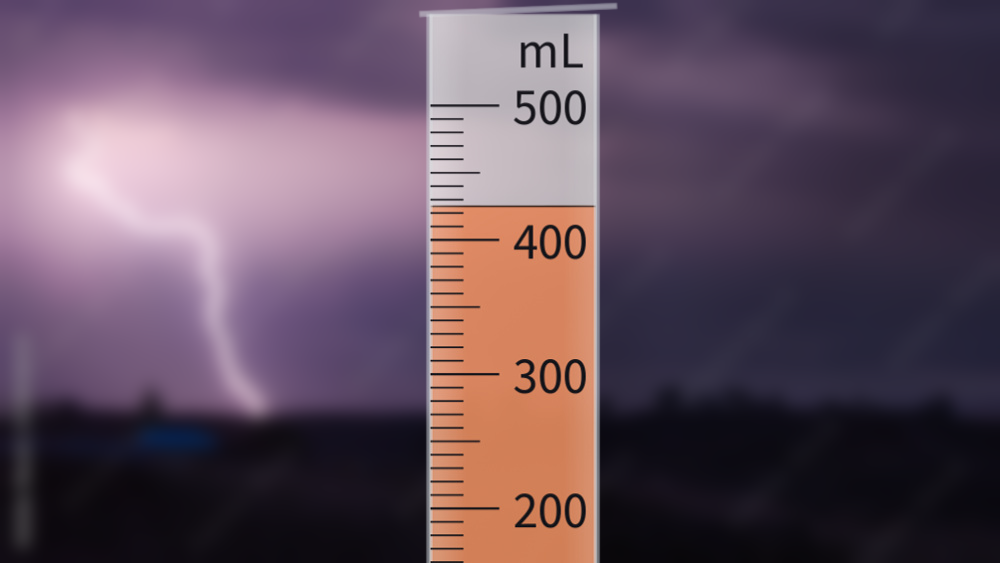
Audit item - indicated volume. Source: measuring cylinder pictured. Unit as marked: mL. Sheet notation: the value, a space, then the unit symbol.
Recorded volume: 425 mL
